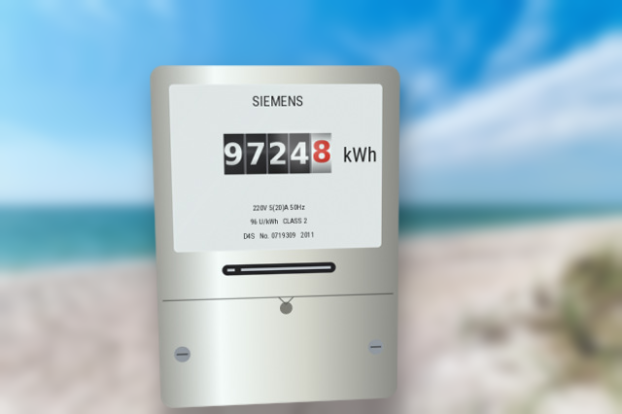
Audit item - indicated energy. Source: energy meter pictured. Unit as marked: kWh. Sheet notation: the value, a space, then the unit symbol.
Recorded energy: 9724.8 kWh
